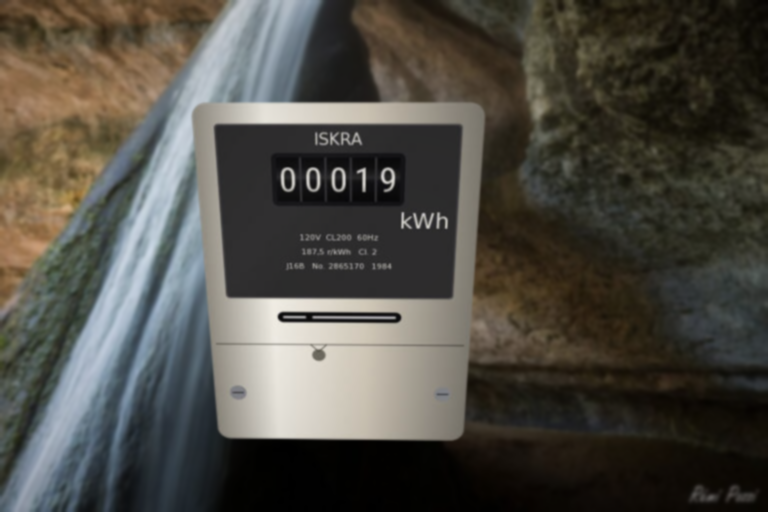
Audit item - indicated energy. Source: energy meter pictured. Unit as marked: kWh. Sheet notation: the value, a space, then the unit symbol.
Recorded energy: 19 kWh
